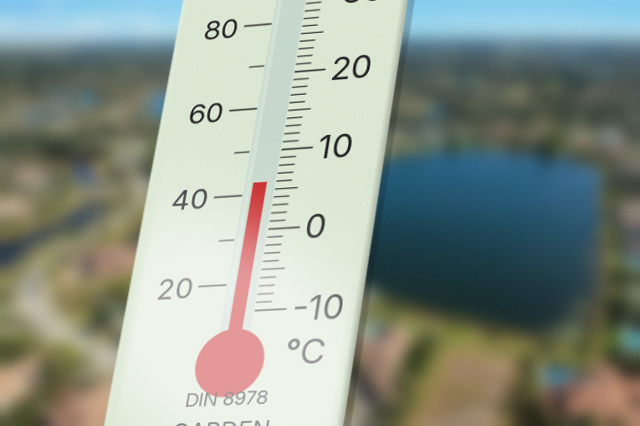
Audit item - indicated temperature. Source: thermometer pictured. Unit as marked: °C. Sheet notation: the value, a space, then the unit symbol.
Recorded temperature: 6 °C
